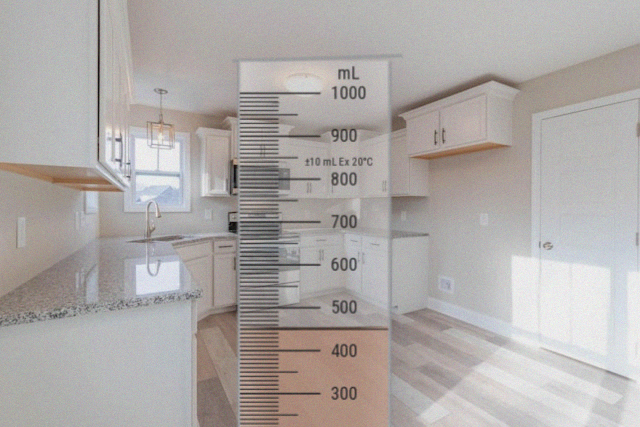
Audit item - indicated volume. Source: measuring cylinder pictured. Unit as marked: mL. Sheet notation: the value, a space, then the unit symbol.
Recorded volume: 450 mL
